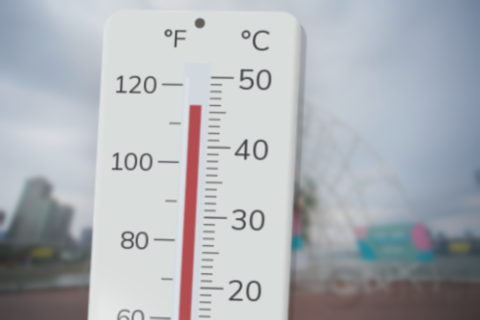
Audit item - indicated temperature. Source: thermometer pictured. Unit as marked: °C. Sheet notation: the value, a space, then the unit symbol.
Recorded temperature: 46 °C
